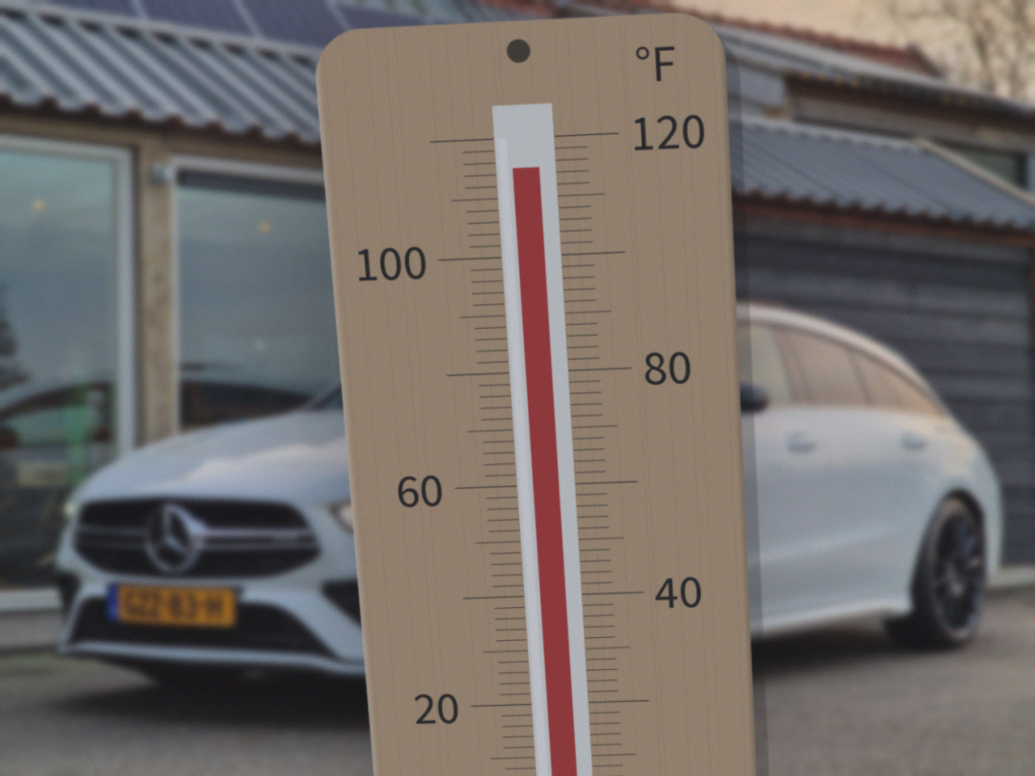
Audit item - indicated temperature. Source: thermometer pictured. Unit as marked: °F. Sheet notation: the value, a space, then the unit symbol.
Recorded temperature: 115 °F
